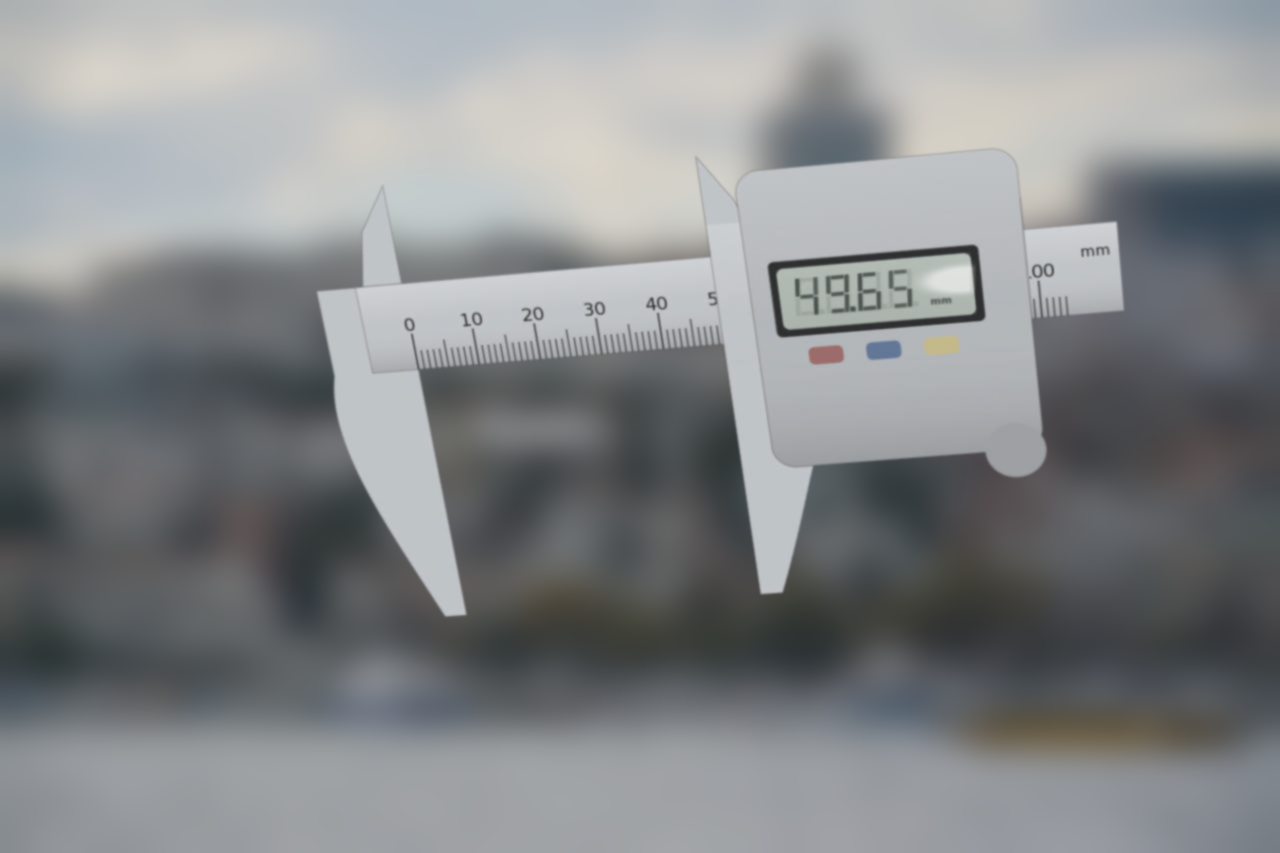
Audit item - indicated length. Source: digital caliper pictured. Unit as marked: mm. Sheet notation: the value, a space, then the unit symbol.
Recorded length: 49.65 mm
